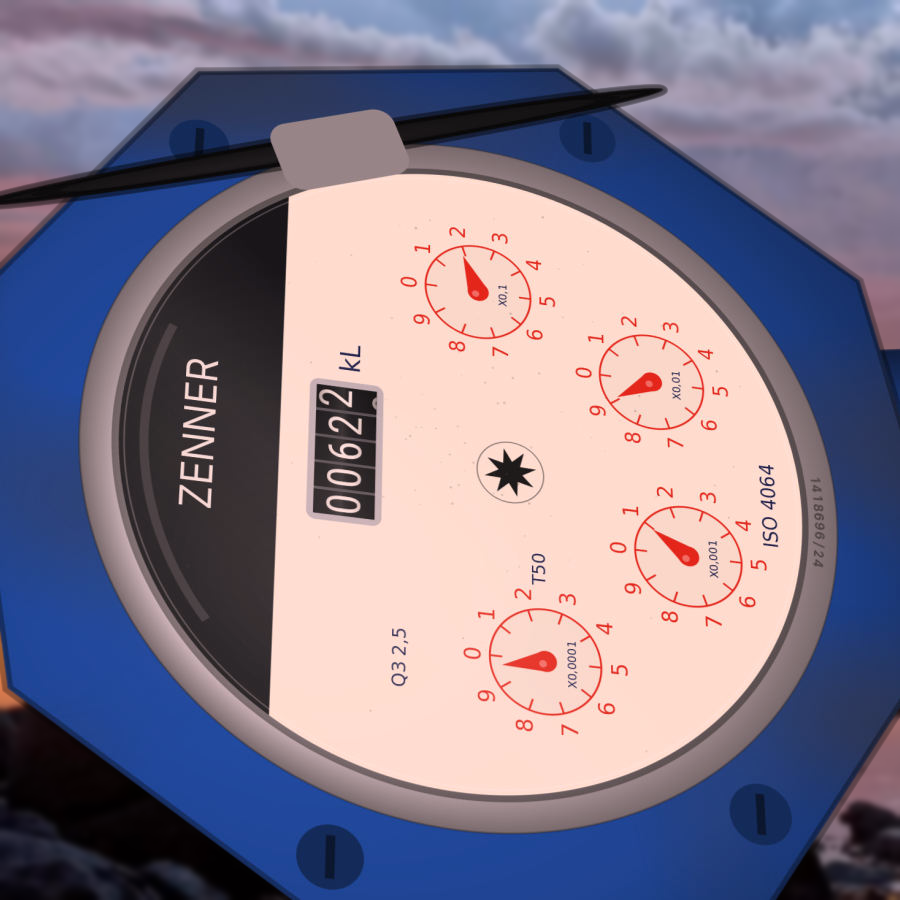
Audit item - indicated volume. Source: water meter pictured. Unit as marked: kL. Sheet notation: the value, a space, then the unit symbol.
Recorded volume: 622.1909 kL
